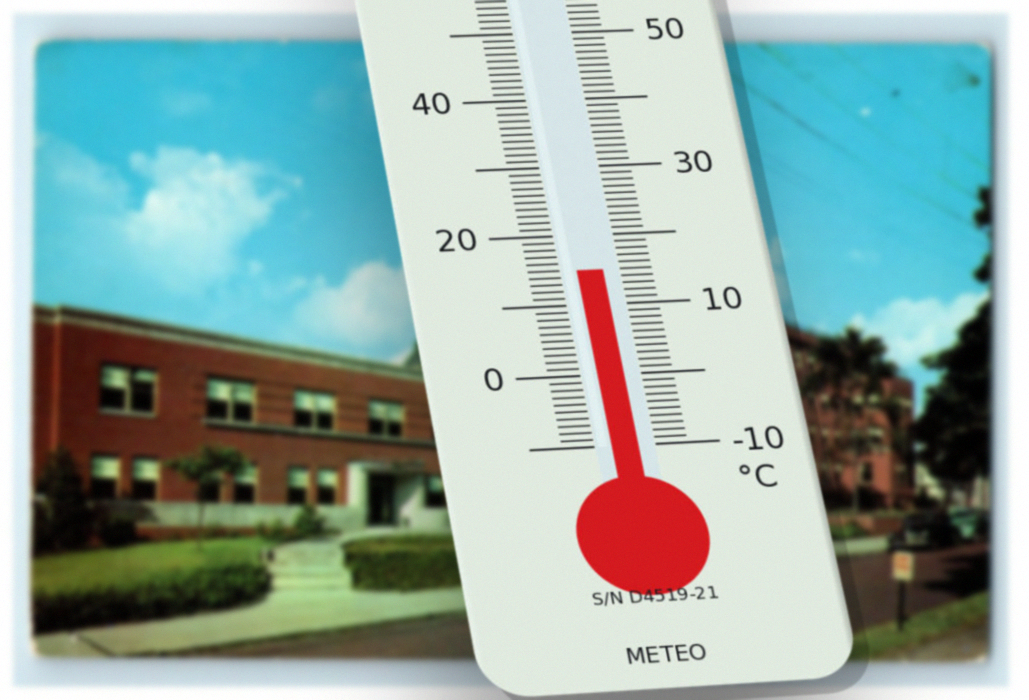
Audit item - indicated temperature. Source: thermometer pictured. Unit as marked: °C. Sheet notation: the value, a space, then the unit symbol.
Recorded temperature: 15 °C
